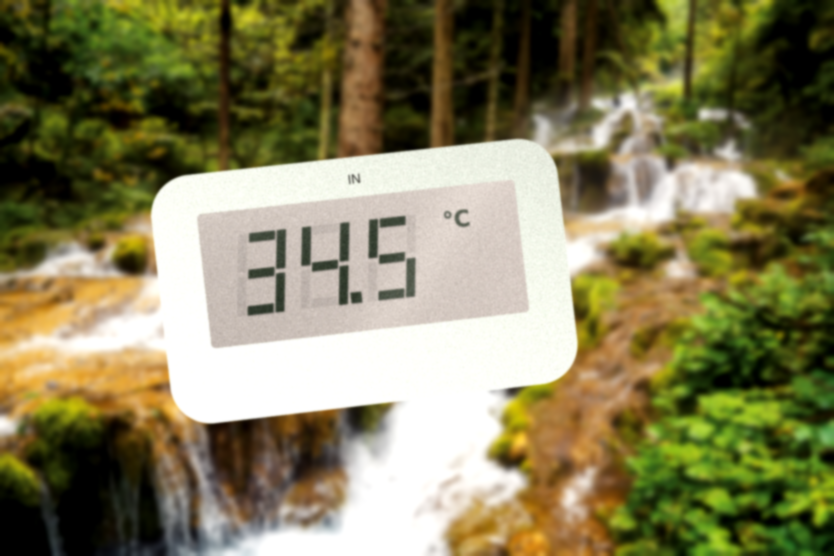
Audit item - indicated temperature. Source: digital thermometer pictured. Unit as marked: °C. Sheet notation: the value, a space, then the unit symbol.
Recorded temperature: 34.5 °C
